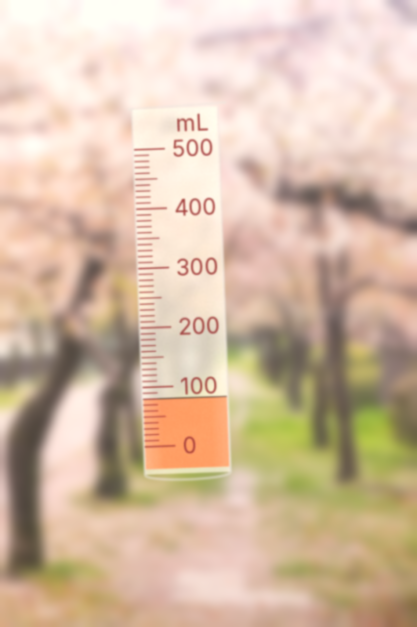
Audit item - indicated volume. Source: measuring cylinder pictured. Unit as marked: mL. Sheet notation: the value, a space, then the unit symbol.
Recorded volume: 80 mL
